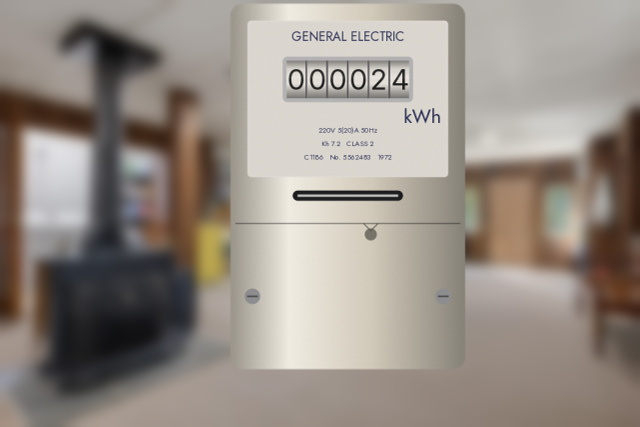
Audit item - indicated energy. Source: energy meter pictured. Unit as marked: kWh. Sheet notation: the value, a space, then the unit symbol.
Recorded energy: 24 kWh
